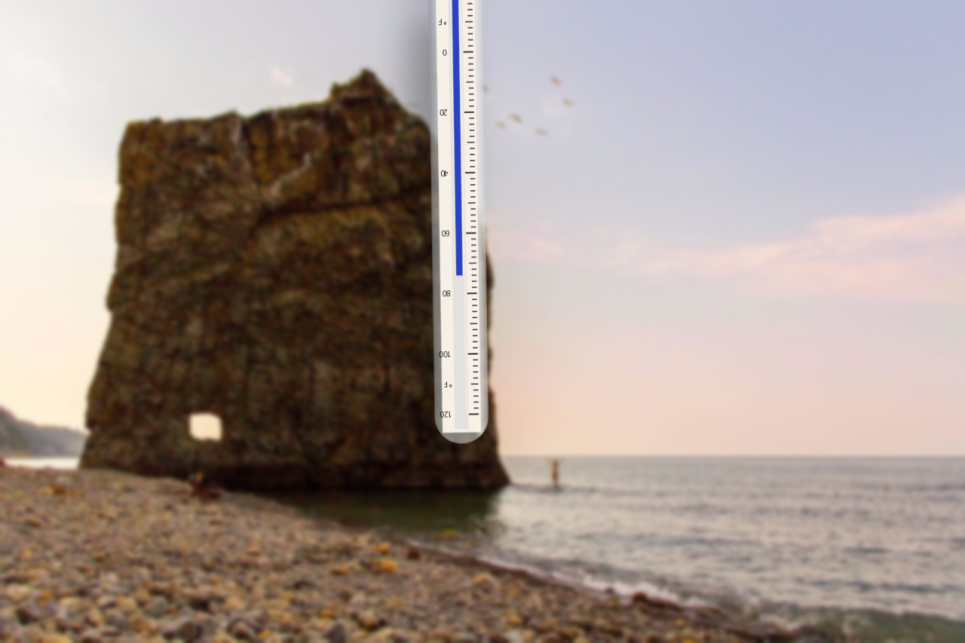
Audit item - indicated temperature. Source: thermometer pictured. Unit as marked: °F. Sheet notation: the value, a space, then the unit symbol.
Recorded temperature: 74 °F
